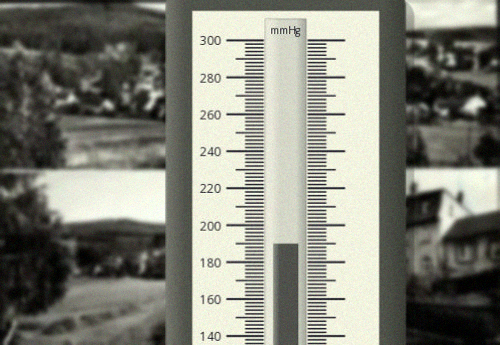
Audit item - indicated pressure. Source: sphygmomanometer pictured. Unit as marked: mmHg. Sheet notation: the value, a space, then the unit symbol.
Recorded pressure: 190 mmHg
